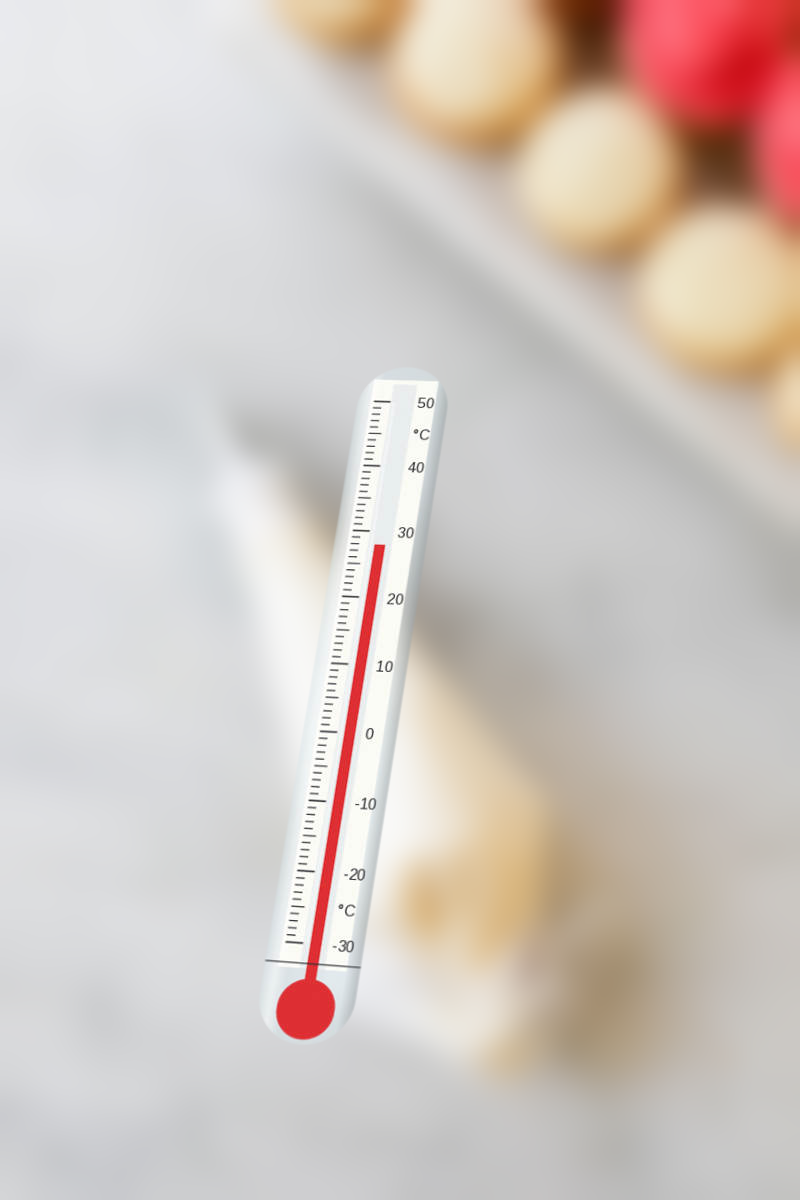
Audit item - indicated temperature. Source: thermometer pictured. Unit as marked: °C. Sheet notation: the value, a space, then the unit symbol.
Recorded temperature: 28 °C
